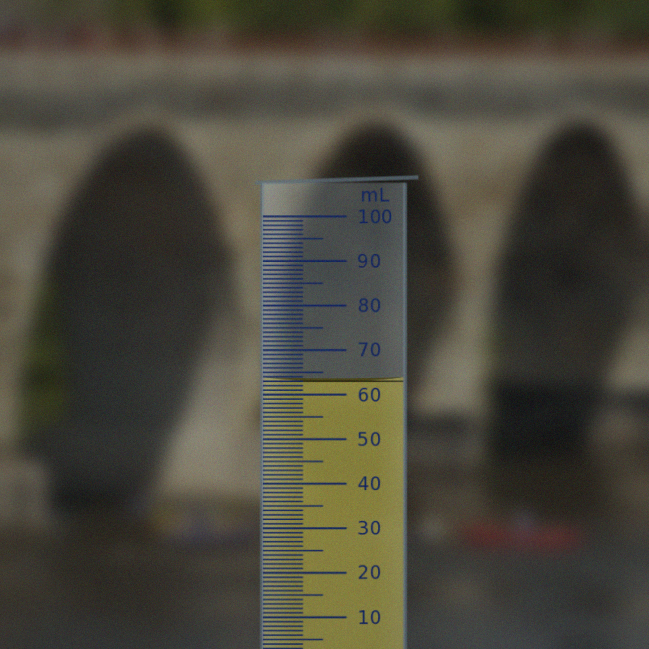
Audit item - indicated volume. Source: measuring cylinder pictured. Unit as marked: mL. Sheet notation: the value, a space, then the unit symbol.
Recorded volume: 63 mL
